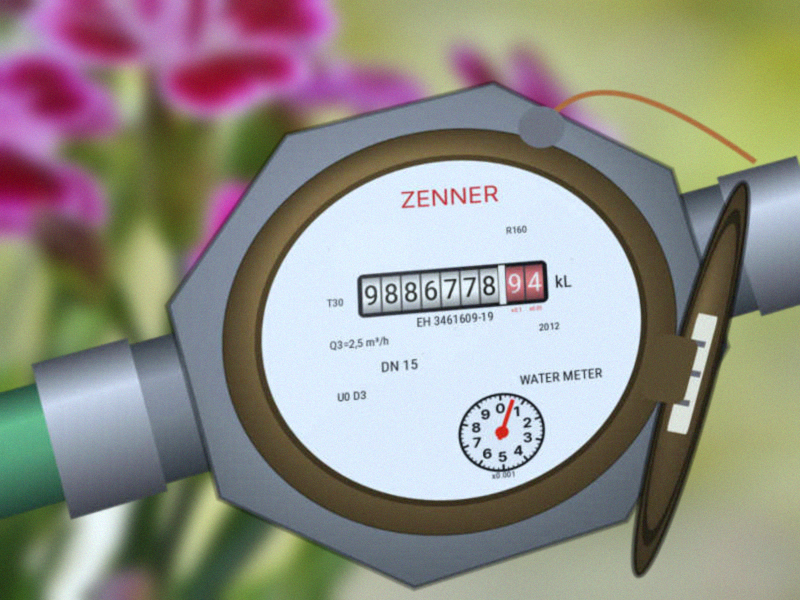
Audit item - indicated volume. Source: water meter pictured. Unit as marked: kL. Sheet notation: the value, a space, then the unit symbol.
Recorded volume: 9886778.940 kL
